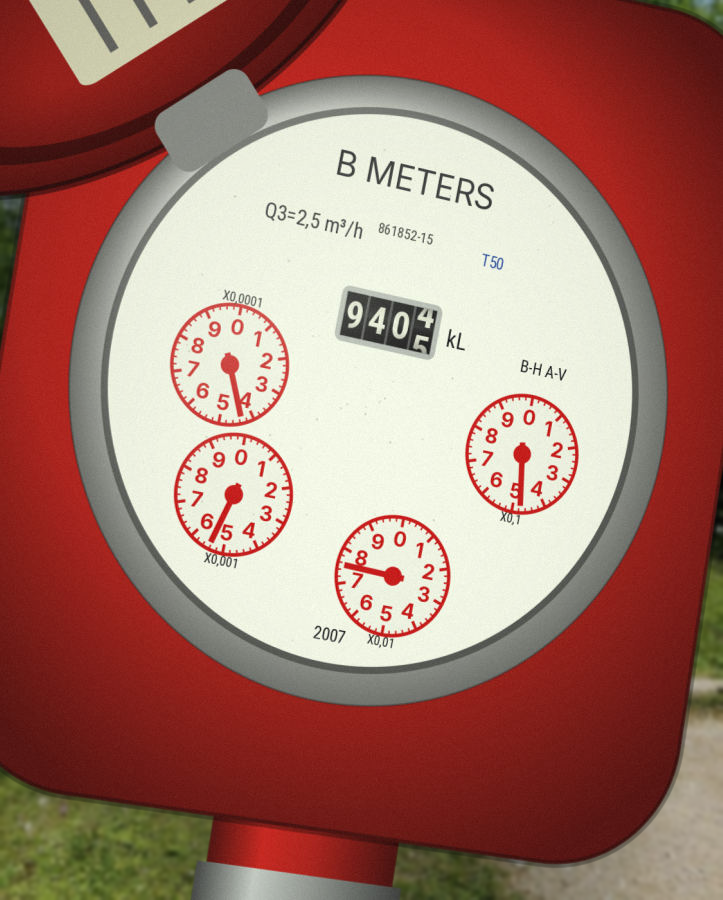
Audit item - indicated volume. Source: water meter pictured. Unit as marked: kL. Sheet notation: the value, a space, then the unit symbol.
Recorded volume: 9404.4754 kL
